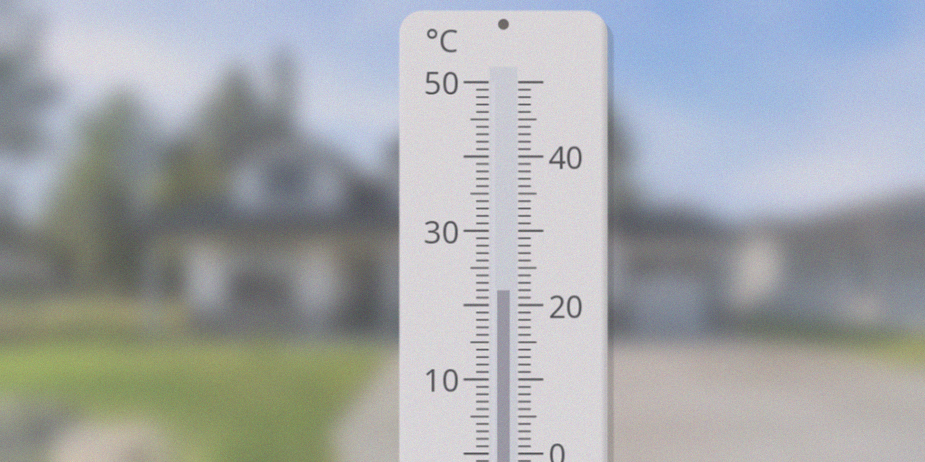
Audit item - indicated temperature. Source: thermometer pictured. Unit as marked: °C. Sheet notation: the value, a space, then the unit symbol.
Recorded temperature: 22 °C
